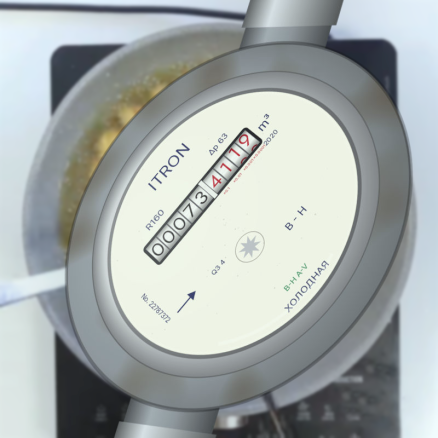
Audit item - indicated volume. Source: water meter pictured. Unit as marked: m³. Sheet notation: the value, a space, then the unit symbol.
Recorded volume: 73.4119 m³
